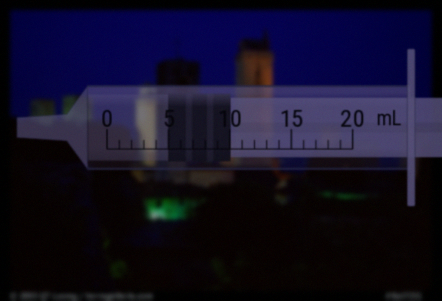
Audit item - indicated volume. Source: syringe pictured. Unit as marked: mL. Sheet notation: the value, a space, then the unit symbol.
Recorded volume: 5 mL
